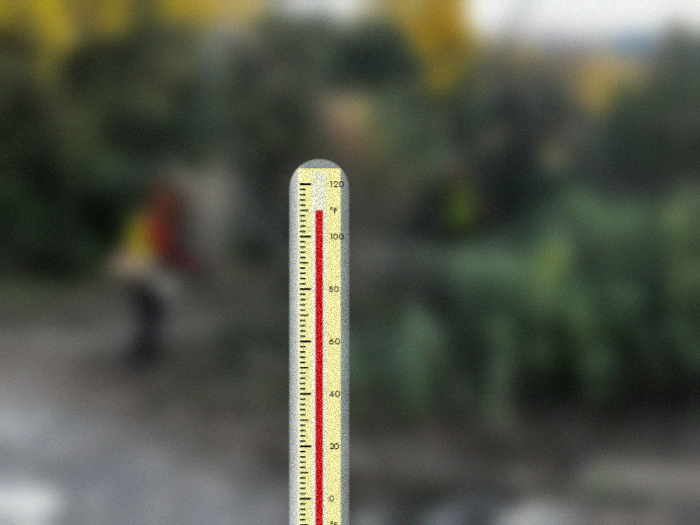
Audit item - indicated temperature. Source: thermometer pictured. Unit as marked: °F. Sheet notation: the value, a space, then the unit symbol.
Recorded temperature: 110 °F
